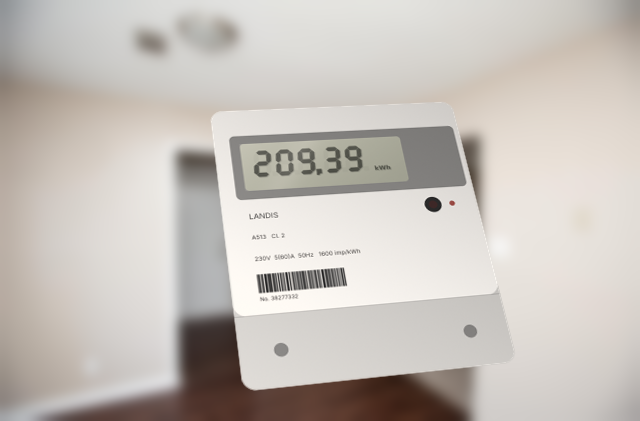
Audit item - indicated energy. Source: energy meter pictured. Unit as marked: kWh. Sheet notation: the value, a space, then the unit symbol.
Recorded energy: 209.39 kWh
